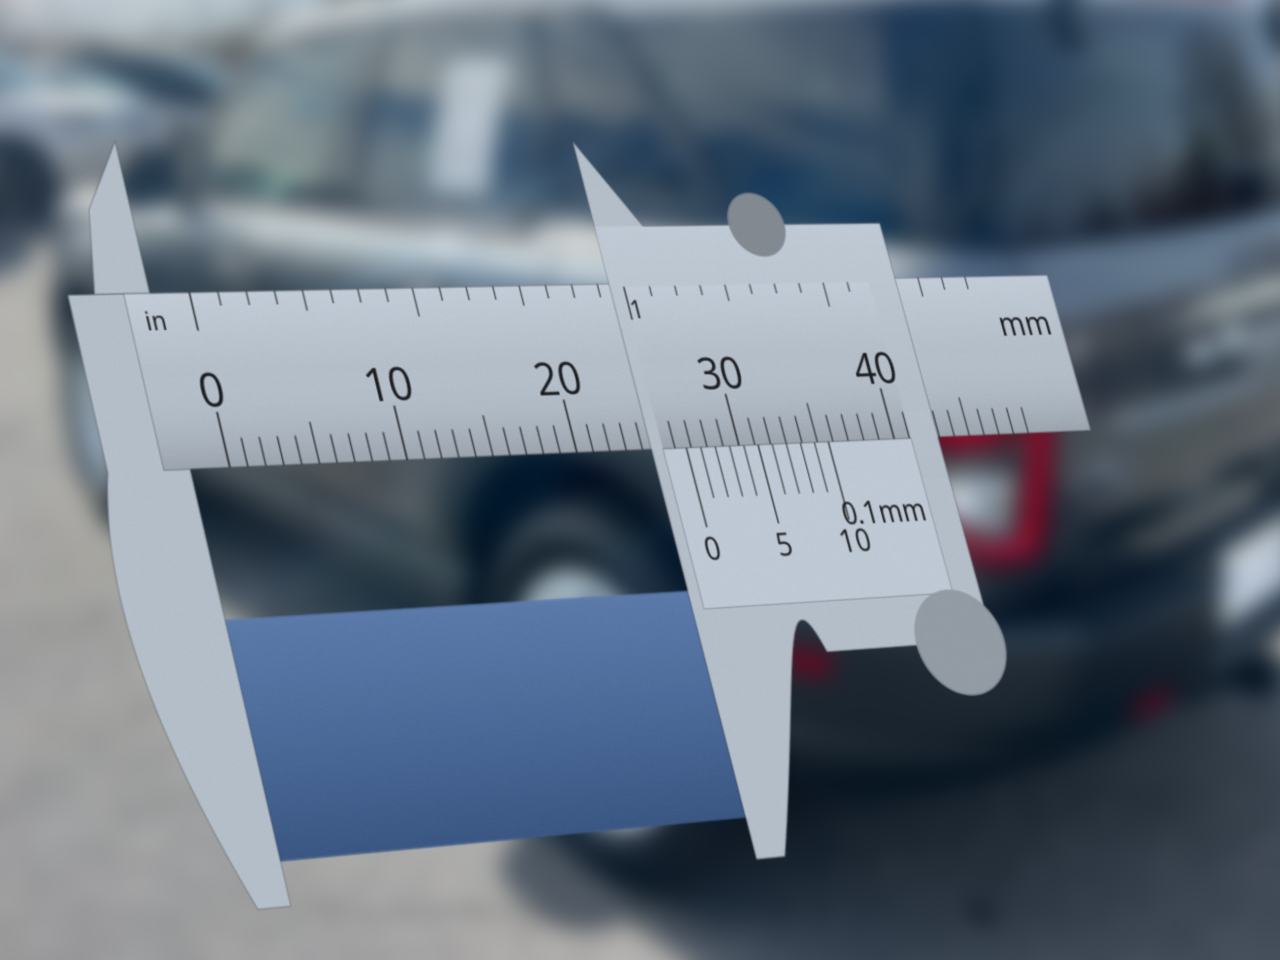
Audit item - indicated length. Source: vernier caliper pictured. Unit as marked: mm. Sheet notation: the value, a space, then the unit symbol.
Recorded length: 26.7 mm
